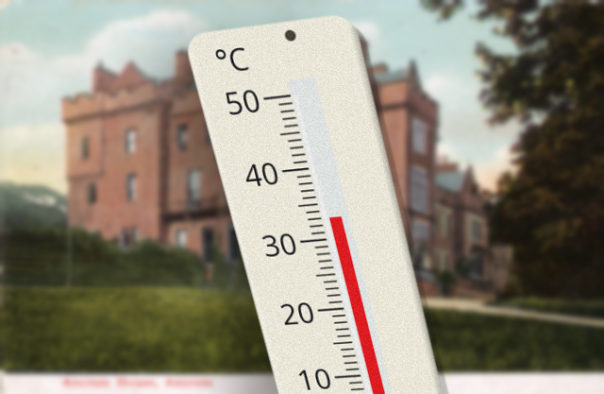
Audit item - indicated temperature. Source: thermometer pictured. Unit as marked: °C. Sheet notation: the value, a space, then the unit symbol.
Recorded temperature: 33 °C
